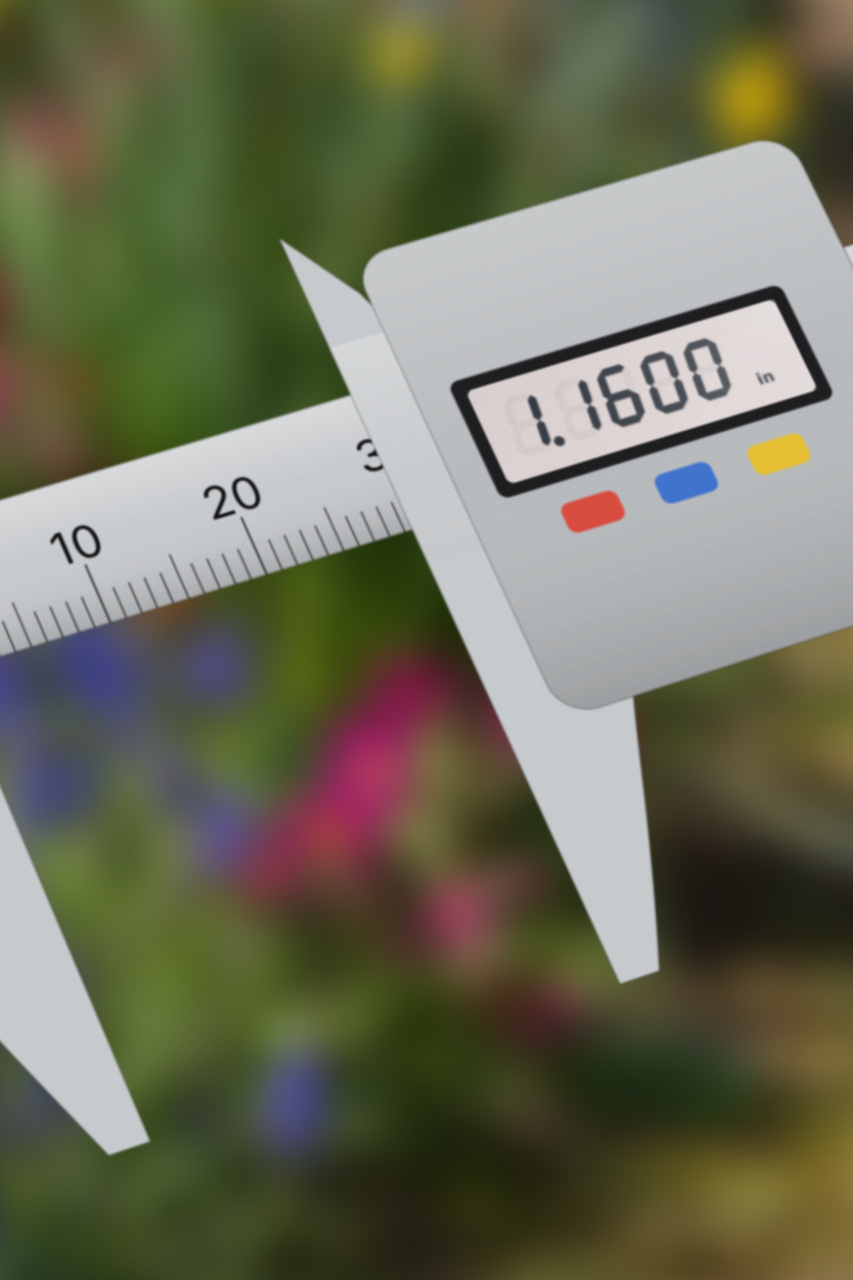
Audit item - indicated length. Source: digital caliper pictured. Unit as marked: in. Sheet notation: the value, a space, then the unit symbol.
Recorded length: 1.1600 in
